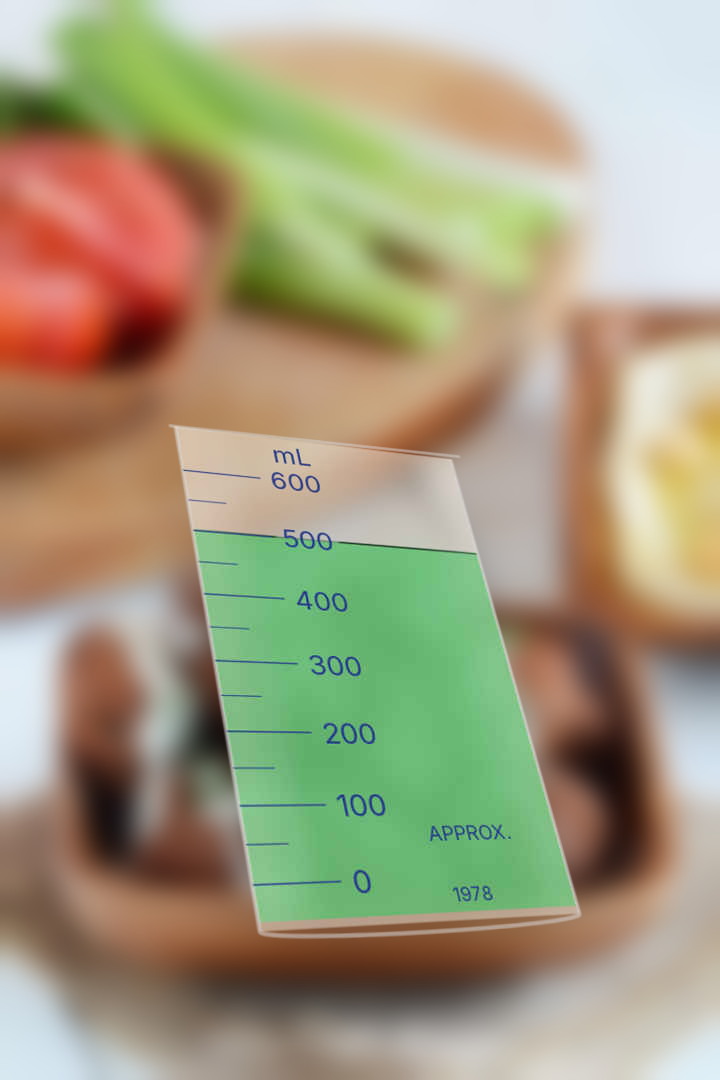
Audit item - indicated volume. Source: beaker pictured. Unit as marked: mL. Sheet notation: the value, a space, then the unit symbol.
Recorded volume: 500 mL
